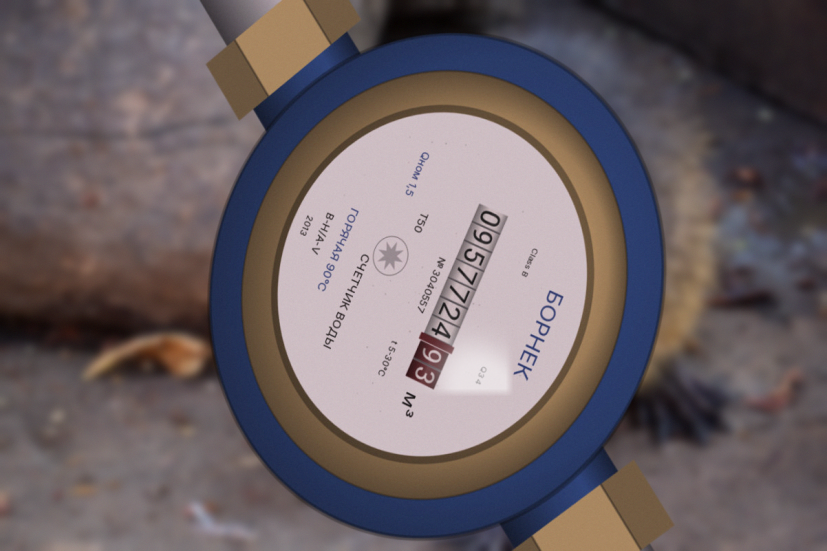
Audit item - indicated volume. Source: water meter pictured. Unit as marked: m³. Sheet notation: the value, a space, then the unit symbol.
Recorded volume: 957724.93 m³
